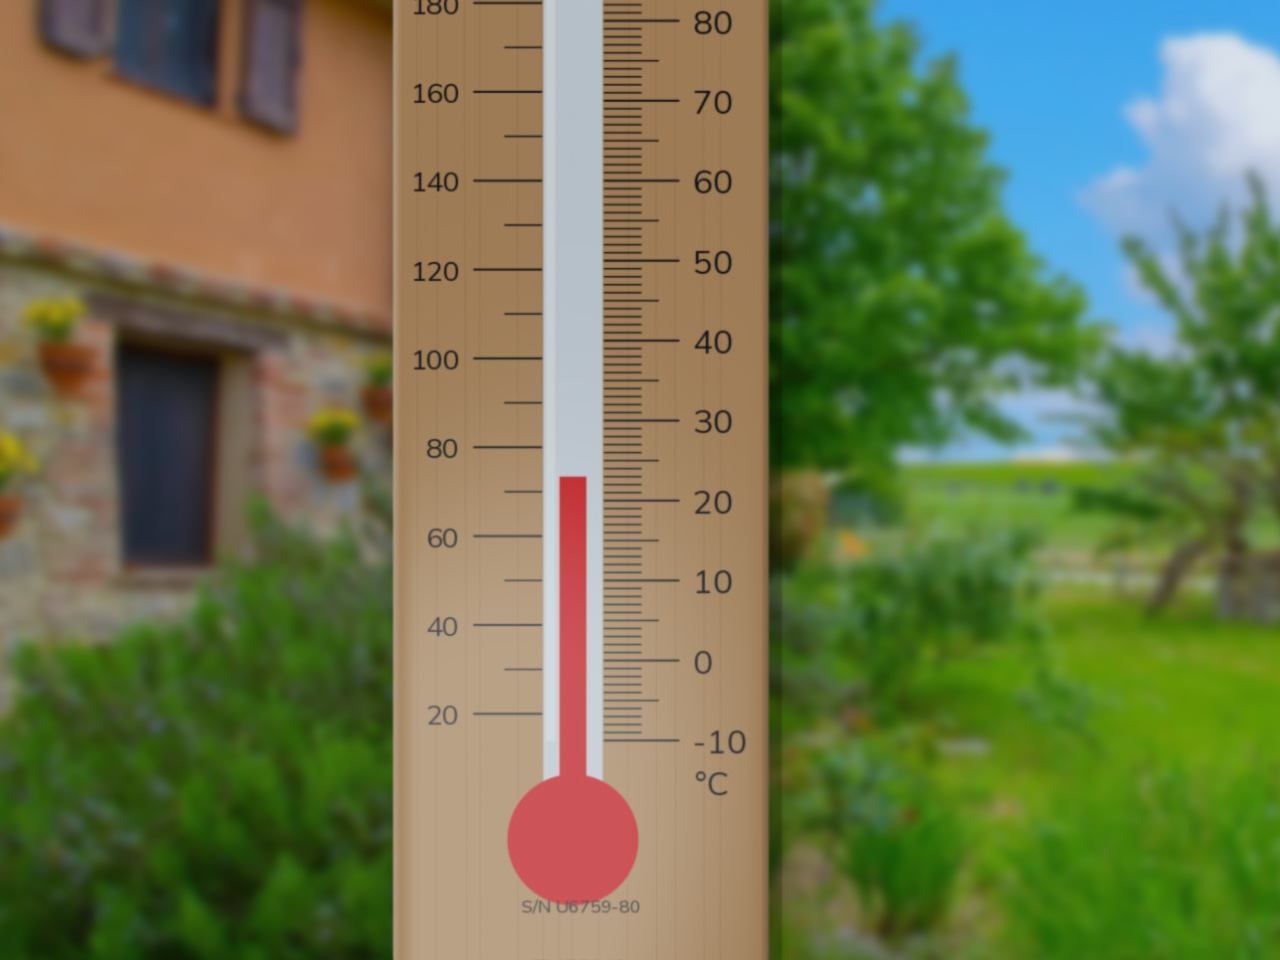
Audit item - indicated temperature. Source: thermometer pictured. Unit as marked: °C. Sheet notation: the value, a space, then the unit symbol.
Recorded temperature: 23 °C
